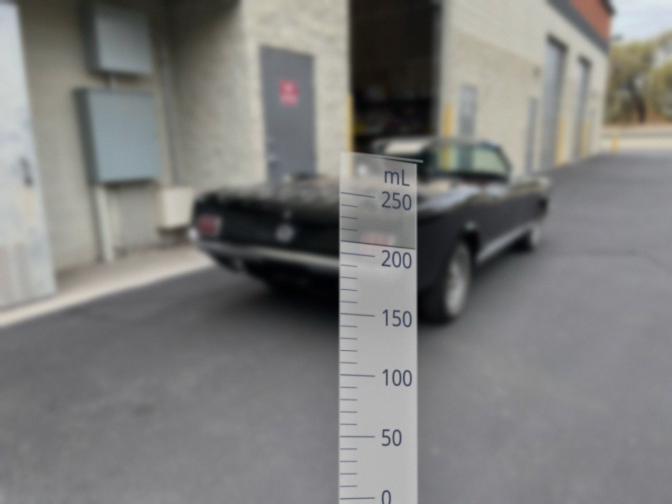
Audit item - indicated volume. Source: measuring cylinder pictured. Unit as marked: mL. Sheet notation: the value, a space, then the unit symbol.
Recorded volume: 210 mL
